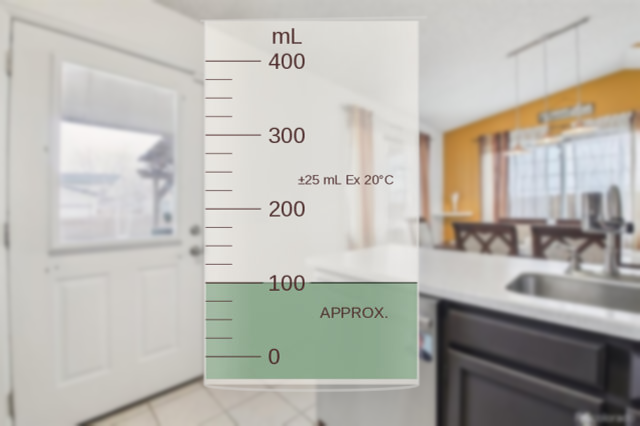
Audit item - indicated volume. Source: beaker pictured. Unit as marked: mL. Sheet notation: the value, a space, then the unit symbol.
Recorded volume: 100 mL
